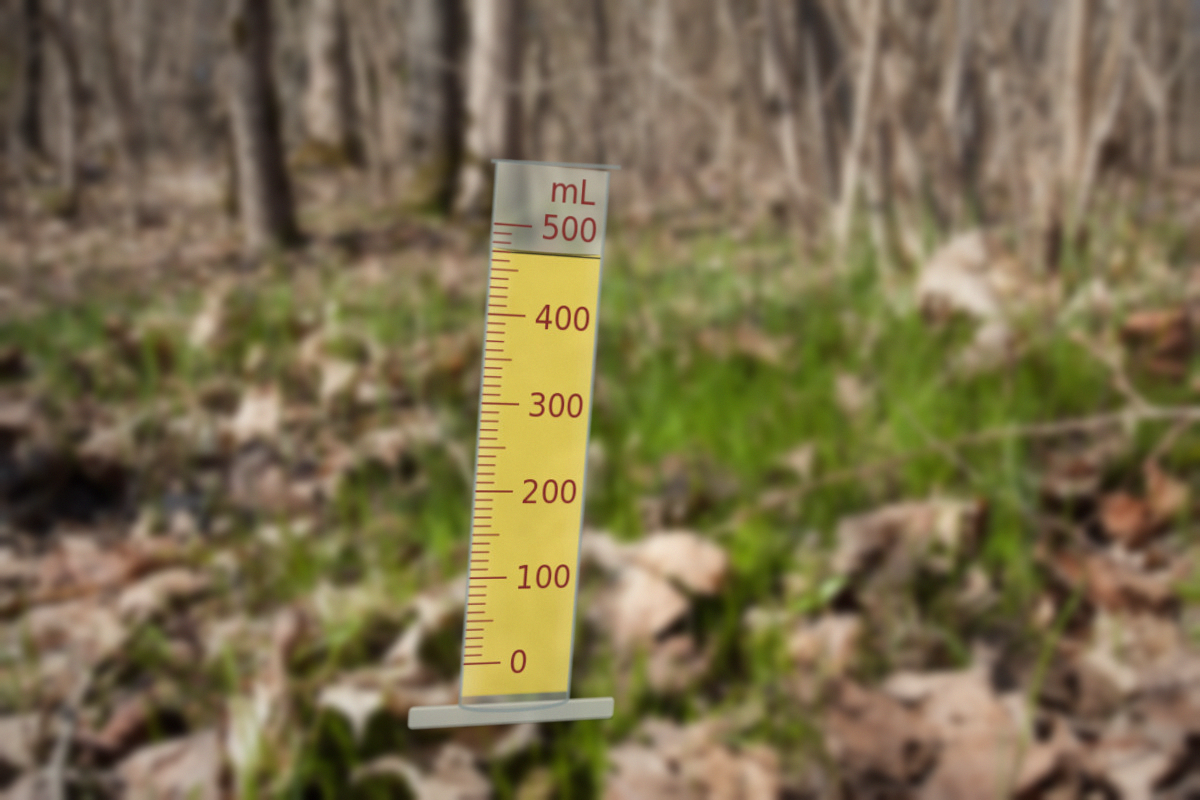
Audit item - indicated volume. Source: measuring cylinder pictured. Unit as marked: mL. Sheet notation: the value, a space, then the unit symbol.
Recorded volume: 470 mL
